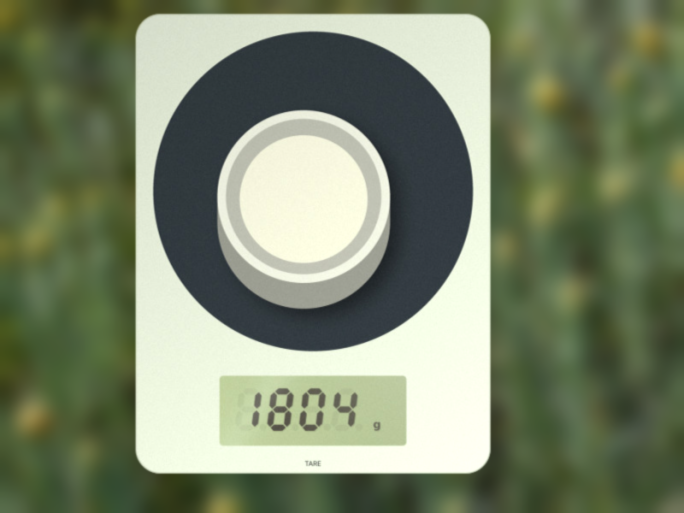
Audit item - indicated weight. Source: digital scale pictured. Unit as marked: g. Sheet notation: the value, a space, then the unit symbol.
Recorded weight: 1804 g
